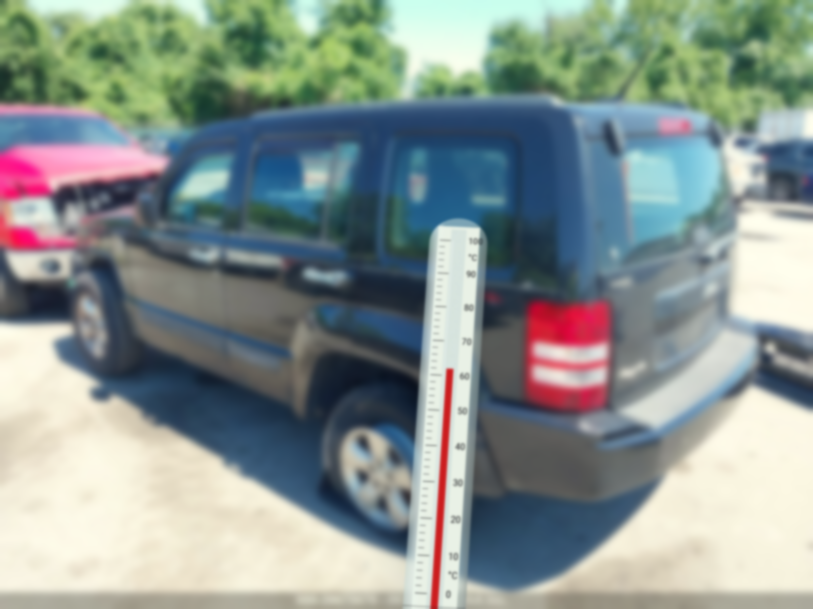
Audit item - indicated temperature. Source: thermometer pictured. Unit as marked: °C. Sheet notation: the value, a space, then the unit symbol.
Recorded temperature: 62 °C
